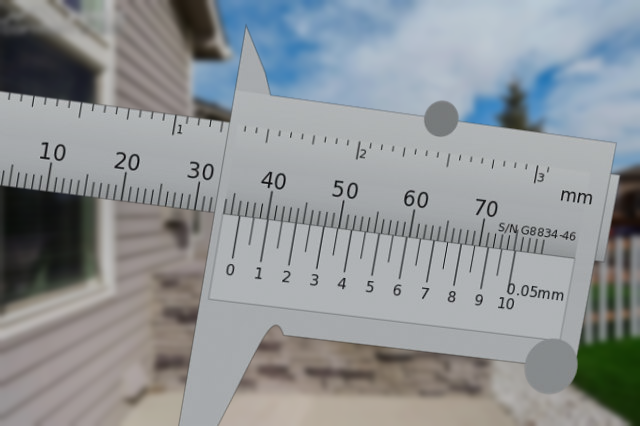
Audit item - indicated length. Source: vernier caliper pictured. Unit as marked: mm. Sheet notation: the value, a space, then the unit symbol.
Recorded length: 36.2 mm
